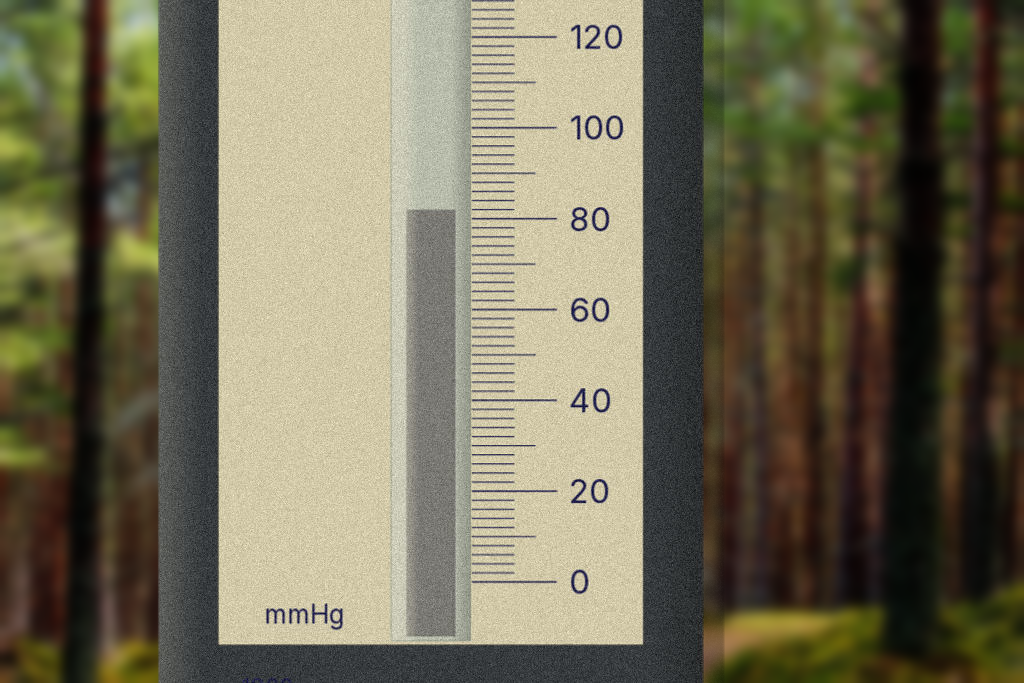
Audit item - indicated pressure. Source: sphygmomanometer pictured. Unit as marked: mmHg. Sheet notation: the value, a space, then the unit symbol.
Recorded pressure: 82 mmHg
